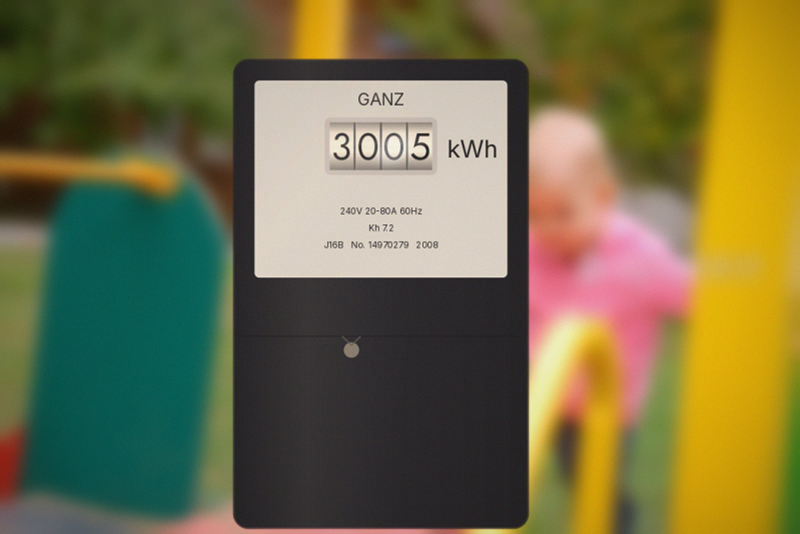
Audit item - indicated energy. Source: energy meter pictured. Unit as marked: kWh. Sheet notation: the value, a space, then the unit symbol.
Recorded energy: 3005 kWh
